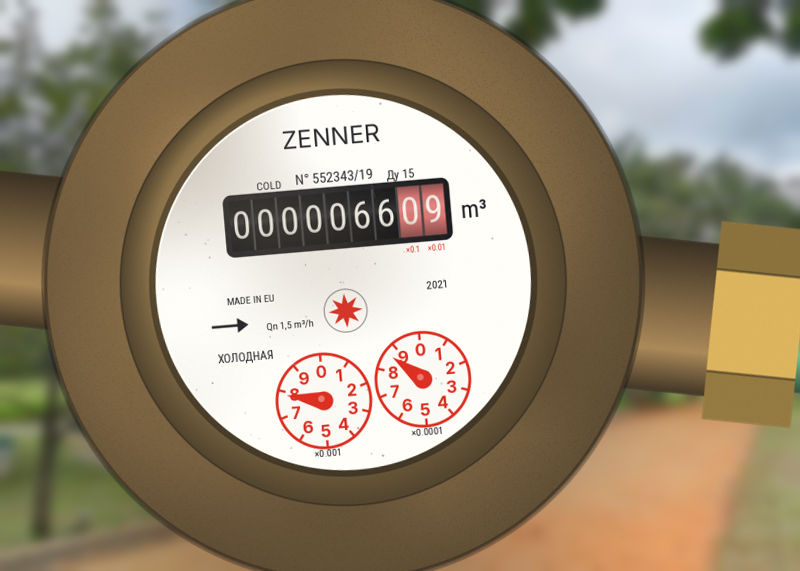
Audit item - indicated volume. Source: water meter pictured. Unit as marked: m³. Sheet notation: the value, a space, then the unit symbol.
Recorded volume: 66.0978 m³
